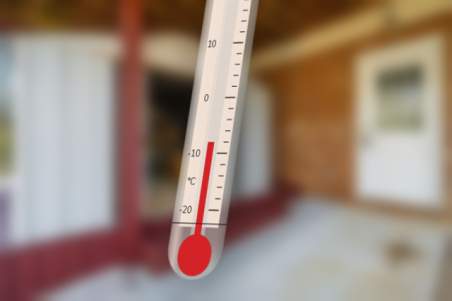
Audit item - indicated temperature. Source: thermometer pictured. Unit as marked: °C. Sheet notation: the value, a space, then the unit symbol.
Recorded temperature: -8 °C
